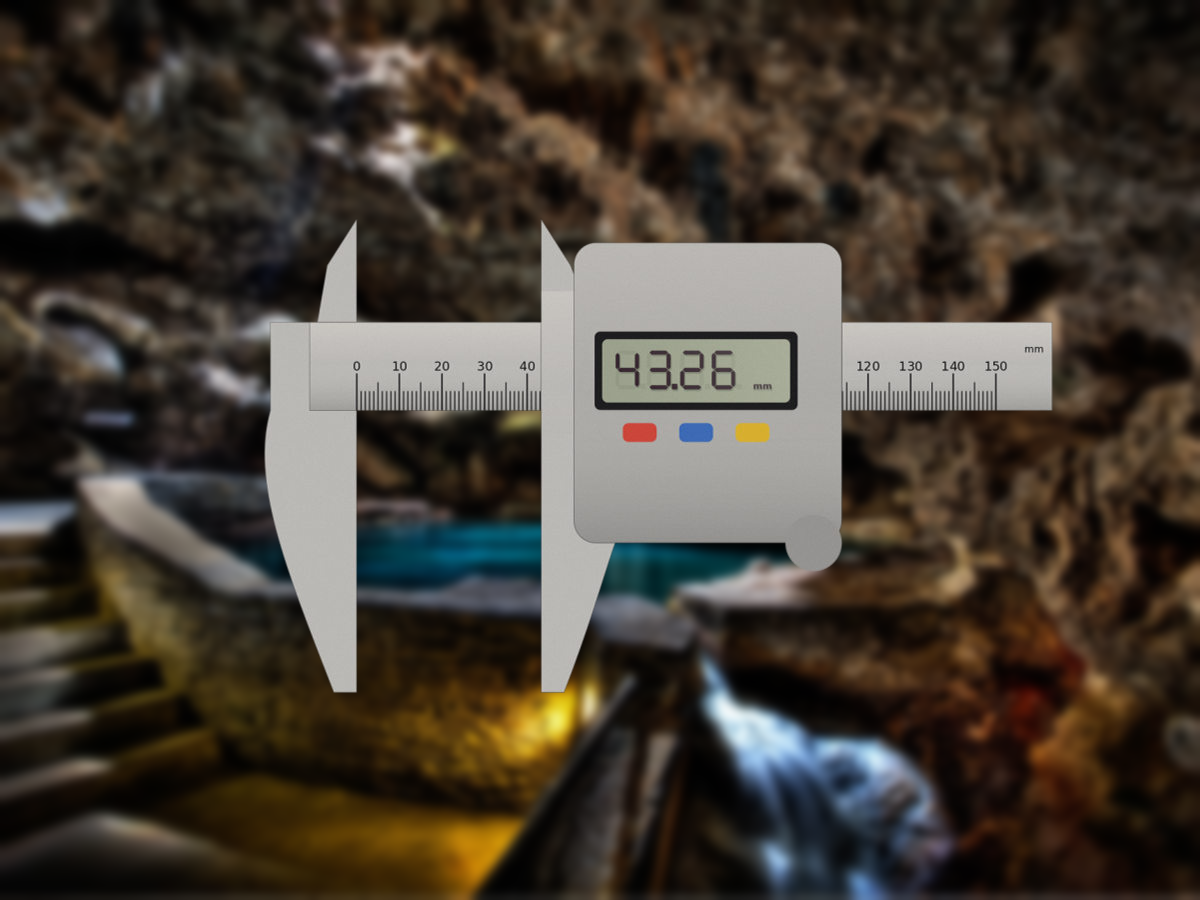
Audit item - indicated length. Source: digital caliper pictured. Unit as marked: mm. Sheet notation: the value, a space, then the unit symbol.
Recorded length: 43.26 mm
